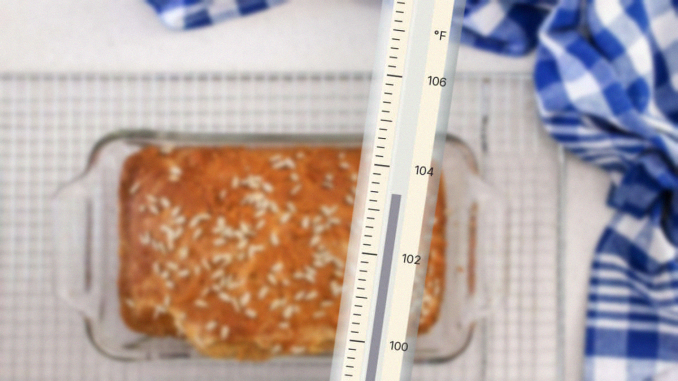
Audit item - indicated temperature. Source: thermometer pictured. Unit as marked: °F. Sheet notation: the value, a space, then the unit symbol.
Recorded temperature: 103.4 °F
